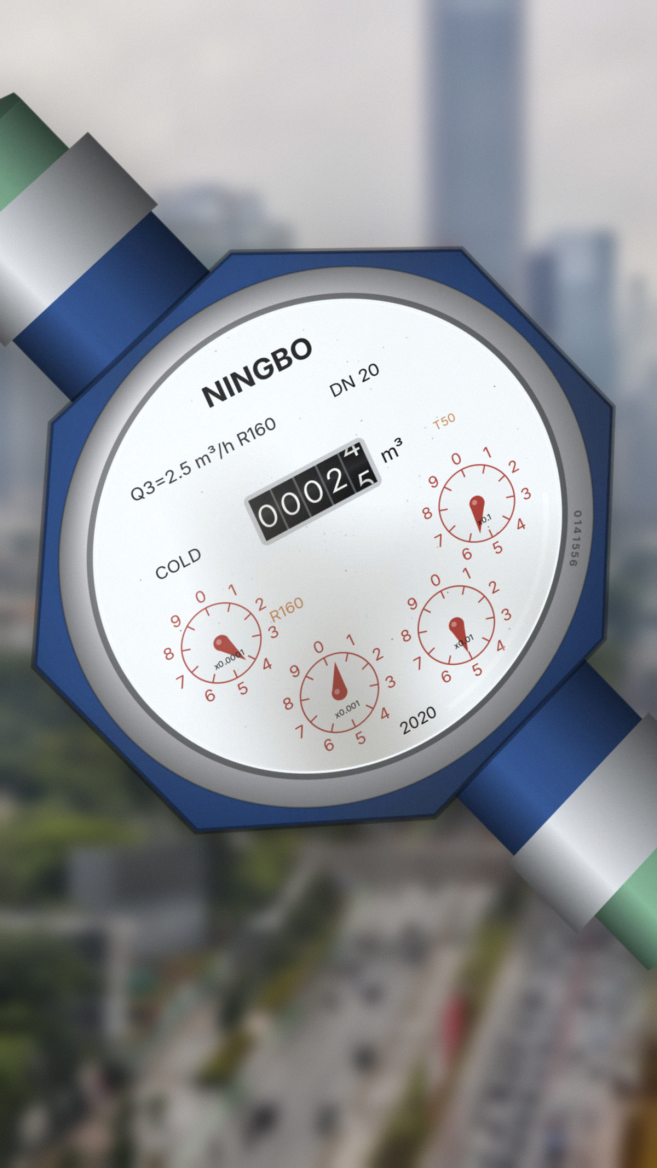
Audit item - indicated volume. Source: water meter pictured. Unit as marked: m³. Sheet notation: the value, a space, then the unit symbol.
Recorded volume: 24.5504 m³
